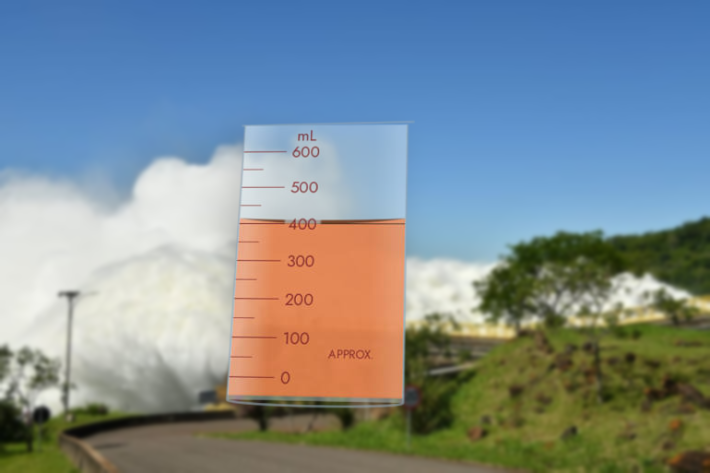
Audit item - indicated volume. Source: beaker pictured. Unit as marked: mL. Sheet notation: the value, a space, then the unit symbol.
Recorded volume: 400 mL
